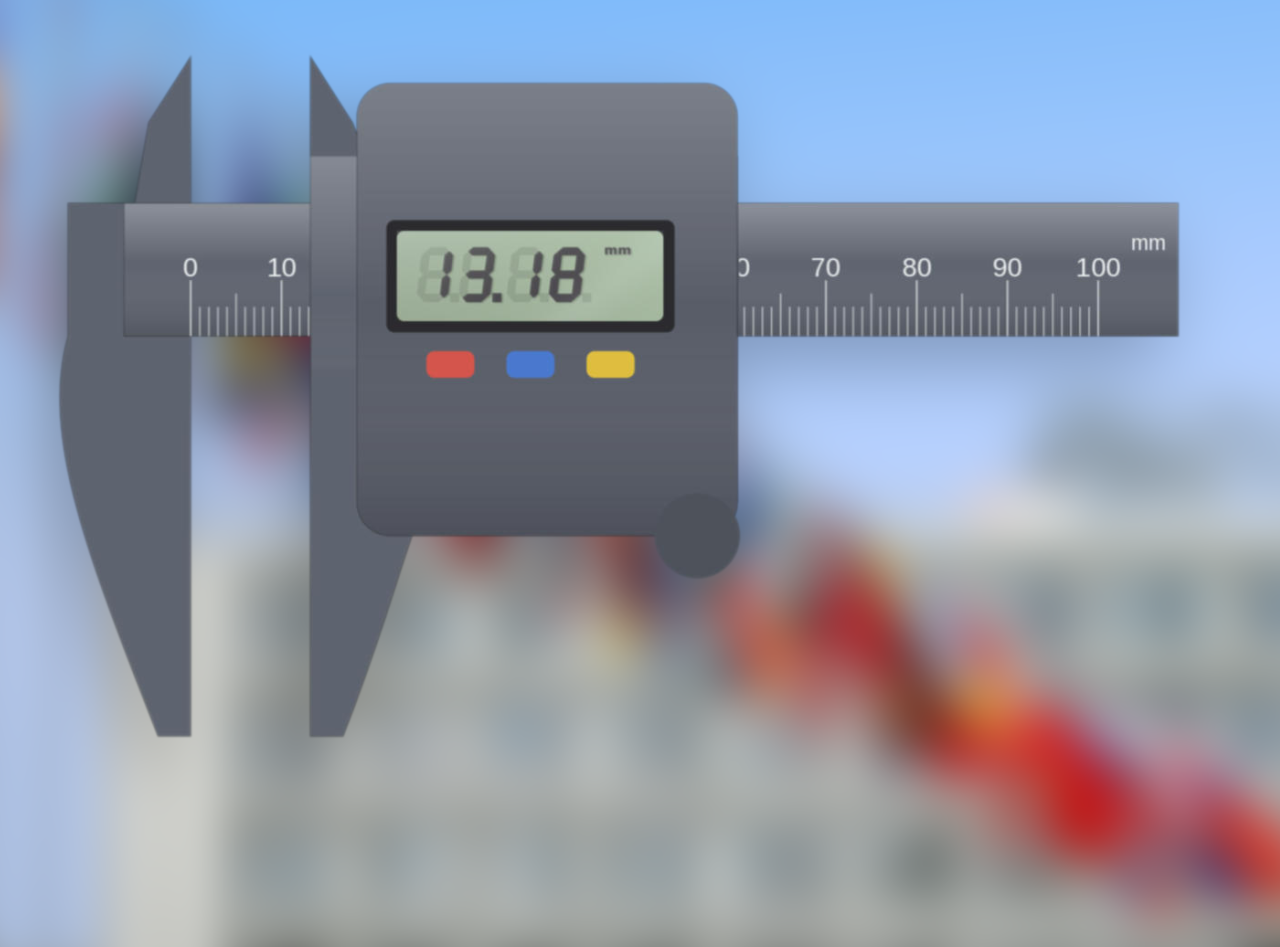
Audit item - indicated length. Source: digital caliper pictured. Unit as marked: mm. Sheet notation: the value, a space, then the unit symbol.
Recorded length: 13.18 mm
